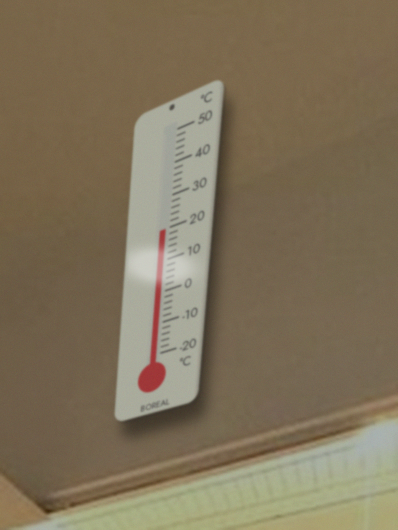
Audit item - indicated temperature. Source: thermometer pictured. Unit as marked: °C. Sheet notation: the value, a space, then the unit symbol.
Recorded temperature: 20 °C
